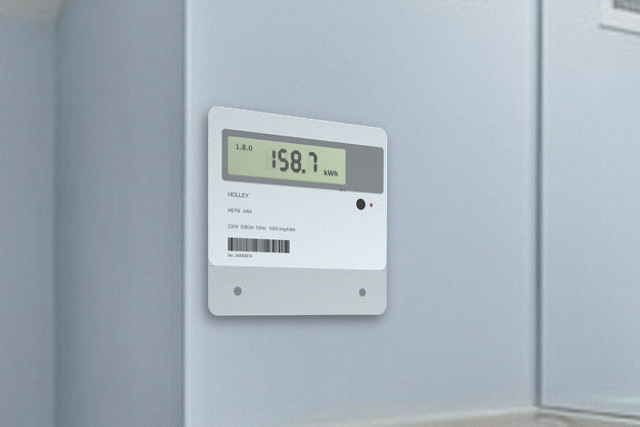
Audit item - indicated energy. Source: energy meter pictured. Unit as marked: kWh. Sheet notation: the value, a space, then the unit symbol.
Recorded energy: 158.7 kWh
